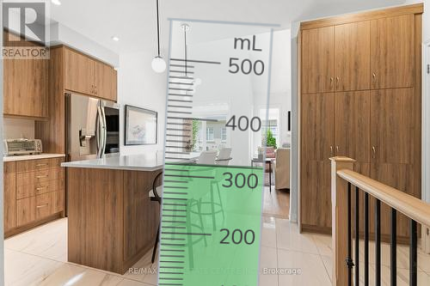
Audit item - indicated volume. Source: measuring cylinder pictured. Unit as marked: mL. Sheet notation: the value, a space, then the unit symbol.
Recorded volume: 320 mL
